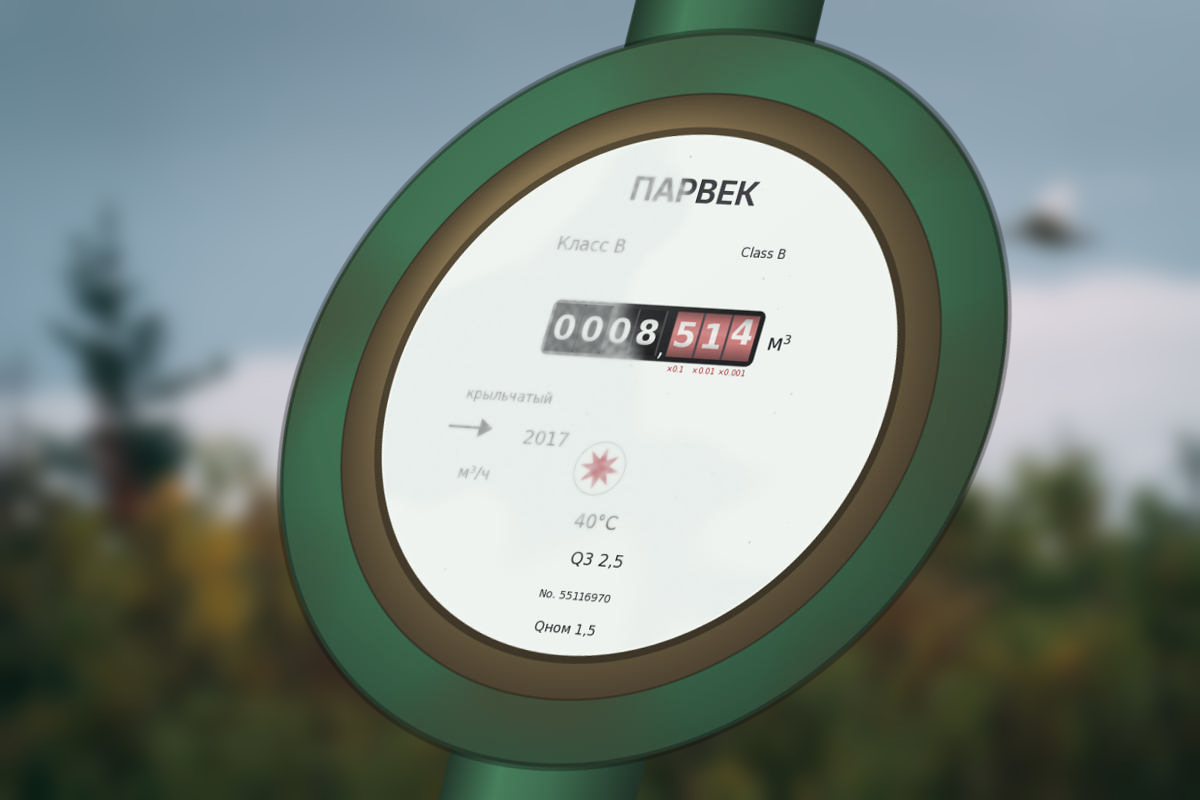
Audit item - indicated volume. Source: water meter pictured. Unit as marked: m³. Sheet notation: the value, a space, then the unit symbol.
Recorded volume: 8.514 m³
